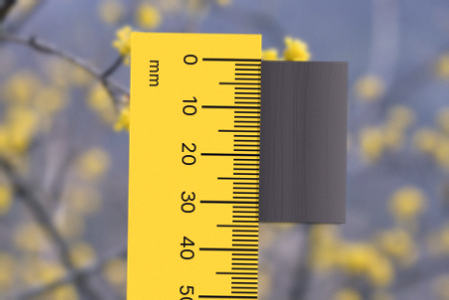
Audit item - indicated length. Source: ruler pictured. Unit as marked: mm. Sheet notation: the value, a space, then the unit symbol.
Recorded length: 34 mm
